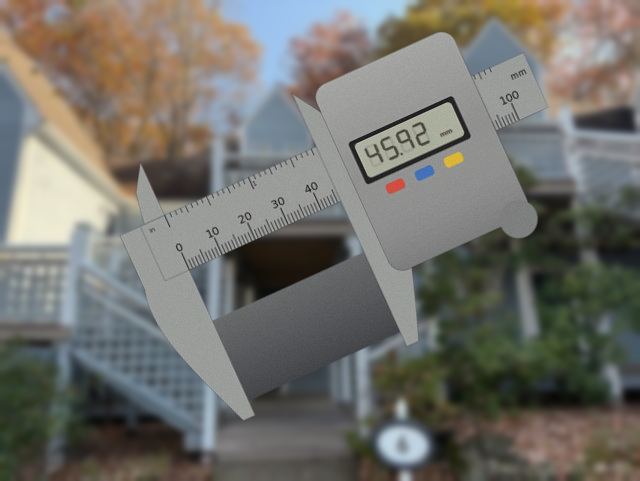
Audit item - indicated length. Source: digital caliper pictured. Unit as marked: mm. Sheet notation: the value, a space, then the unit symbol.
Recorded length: 45.92 mm
